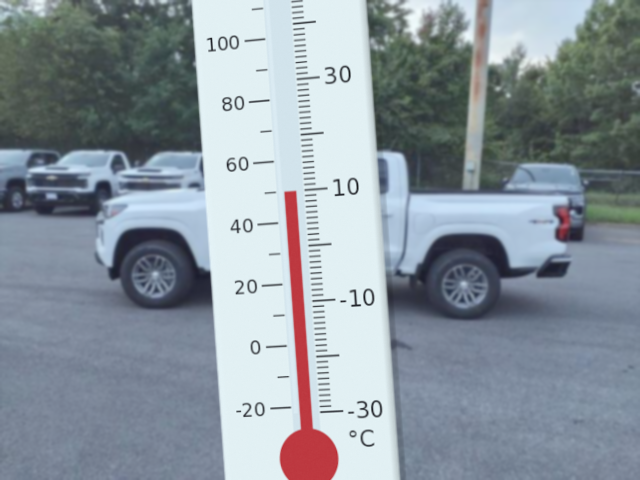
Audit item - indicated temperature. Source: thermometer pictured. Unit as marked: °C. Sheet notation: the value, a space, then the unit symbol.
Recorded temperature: 10 °C
